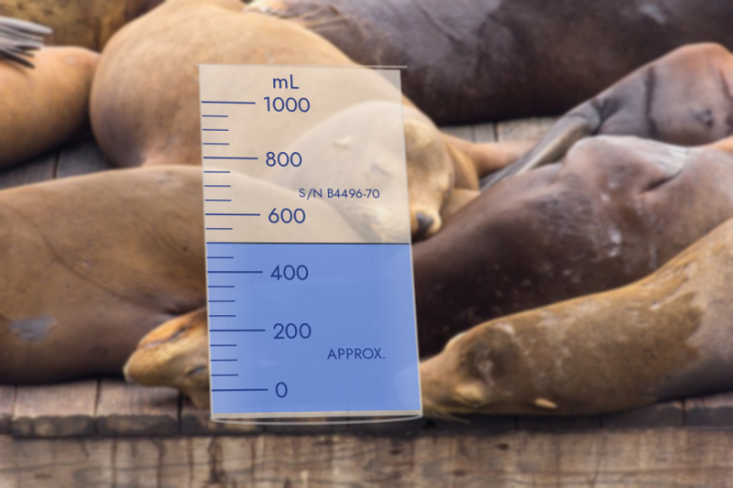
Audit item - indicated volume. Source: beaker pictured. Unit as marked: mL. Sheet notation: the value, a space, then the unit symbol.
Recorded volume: 500 mL
